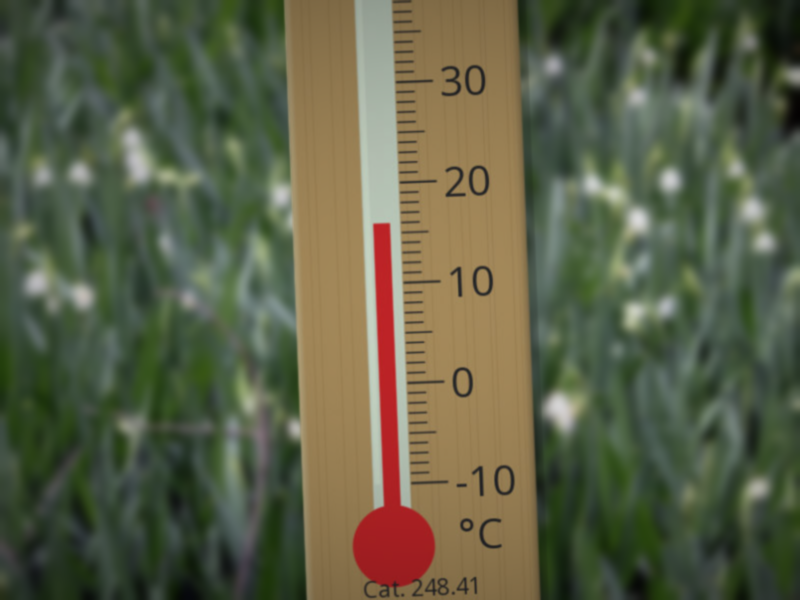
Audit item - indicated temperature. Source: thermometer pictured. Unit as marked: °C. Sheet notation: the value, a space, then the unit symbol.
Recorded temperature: 16 °C
